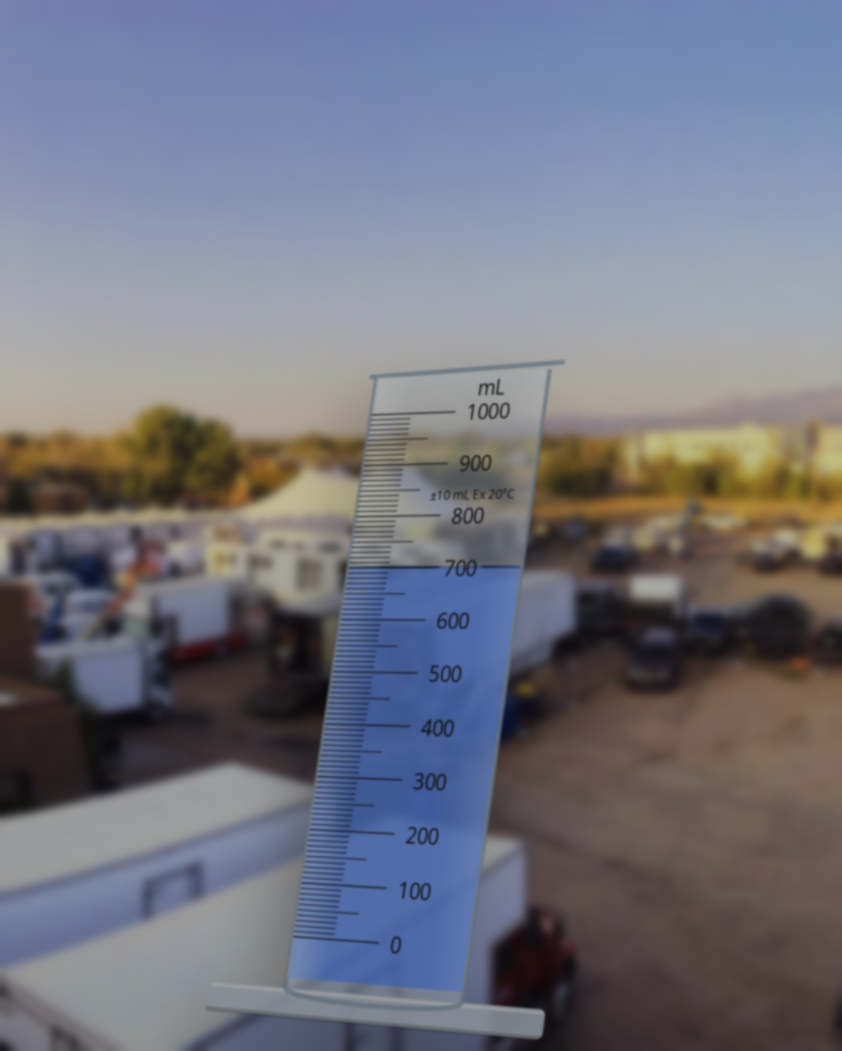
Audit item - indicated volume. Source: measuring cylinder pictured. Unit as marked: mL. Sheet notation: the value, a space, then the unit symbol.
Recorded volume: 700 mL
